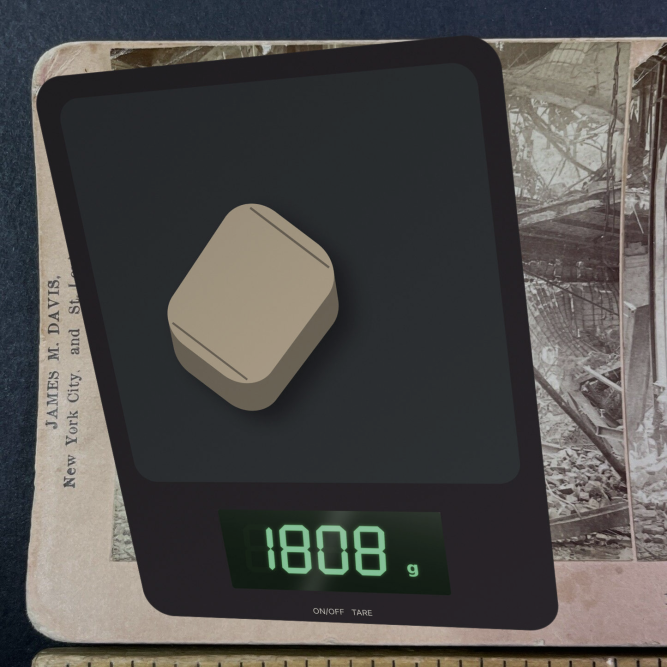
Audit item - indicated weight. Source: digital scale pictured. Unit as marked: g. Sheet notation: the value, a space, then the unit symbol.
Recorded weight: 1808 g
